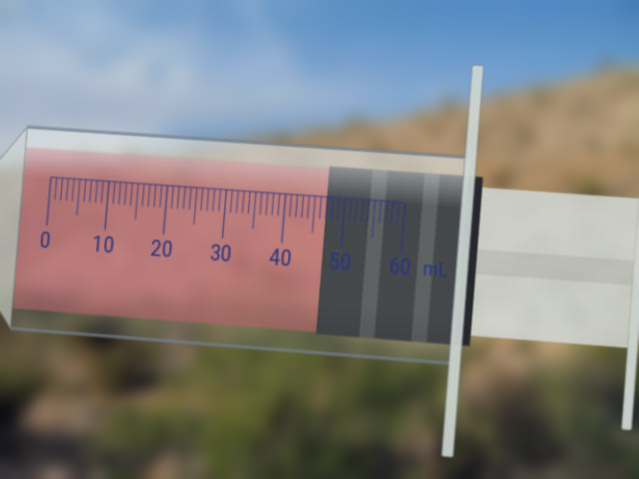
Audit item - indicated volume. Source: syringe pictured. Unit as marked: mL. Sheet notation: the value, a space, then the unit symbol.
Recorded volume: 47 mL
